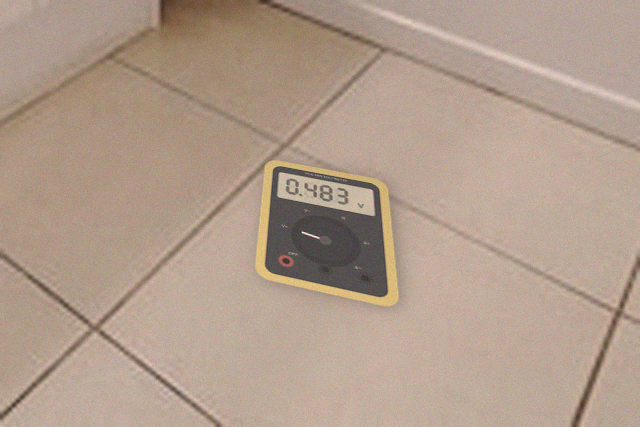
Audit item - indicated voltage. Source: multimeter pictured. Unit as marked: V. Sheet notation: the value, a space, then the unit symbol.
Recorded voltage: 0.483 V
